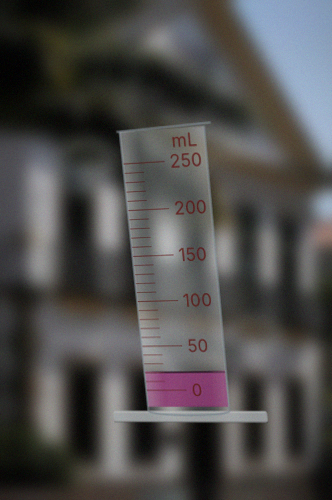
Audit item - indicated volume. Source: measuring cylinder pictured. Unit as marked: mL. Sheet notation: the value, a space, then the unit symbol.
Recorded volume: 20 mL
